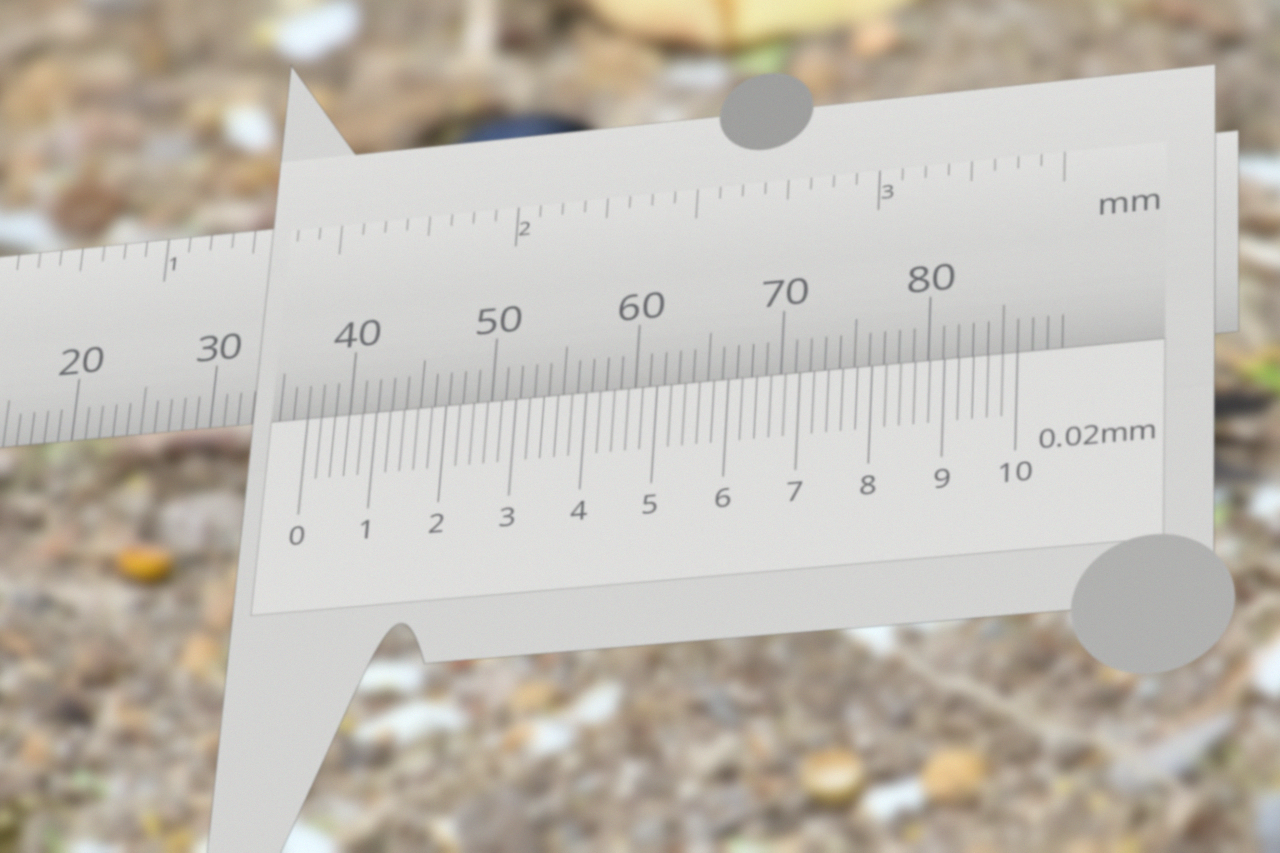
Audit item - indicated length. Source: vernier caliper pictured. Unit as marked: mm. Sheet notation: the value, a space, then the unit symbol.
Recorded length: 37.0 mm
